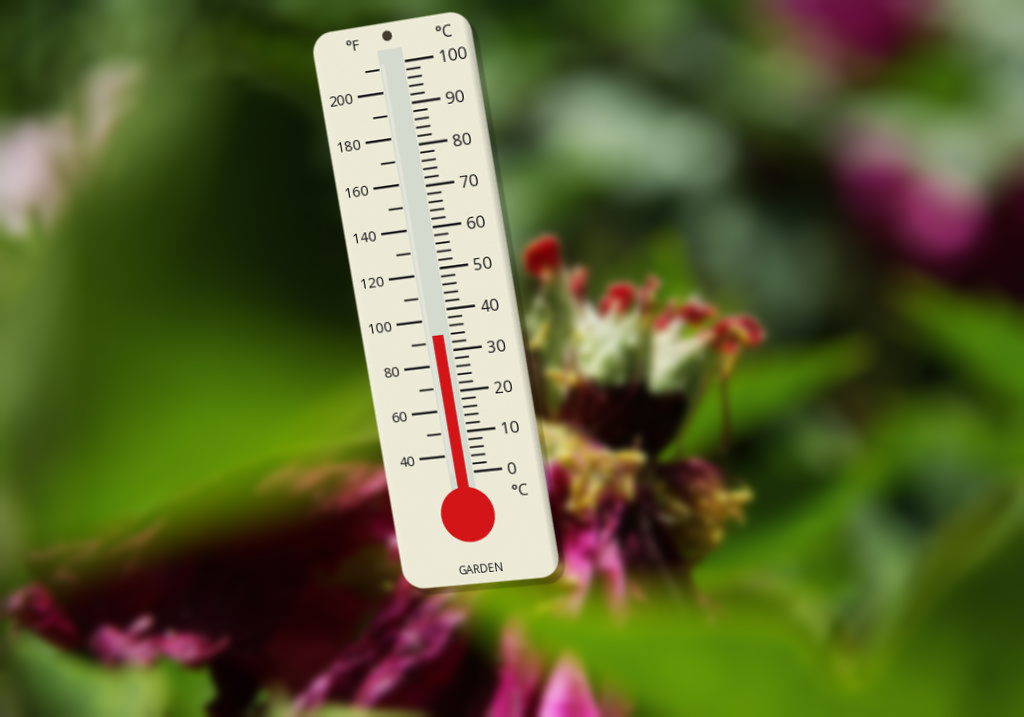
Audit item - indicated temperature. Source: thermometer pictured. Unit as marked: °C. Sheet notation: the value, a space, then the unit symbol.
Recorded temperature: 34 °C
